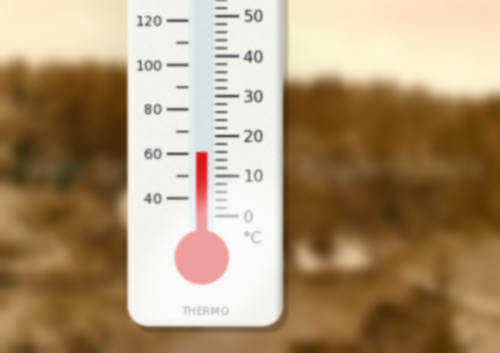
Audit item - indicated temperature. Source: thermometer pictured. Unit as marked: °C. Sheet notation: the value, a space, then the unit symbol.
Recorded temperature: 16 °C
